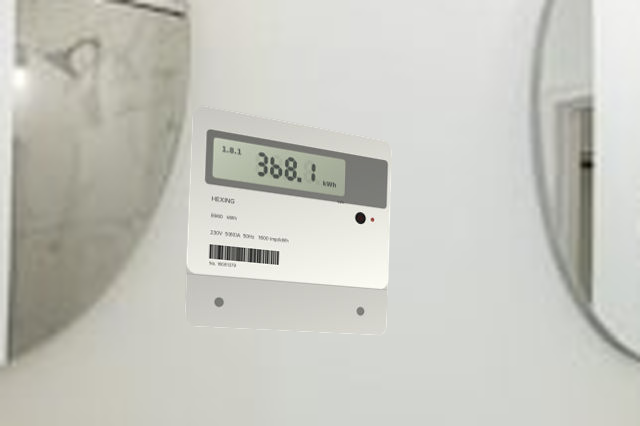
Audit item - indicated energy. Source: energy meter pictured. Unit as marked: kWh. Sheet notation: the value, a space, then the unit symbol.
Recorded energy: 368.1 kWh
